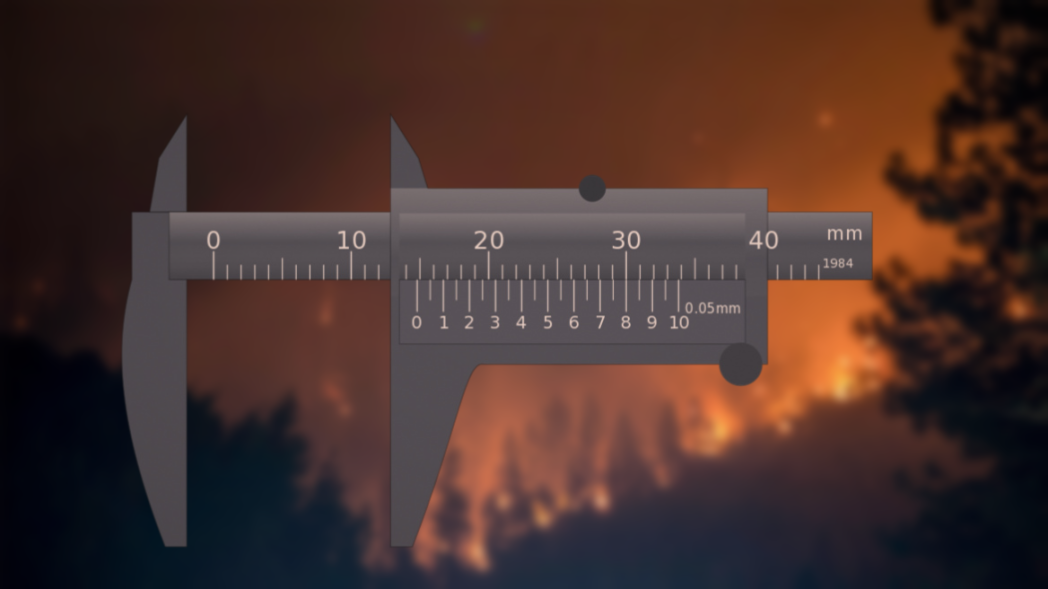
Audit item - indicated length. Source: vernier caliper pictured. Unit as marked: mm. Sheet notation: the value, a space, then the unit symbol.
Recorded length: 14.8 mm
